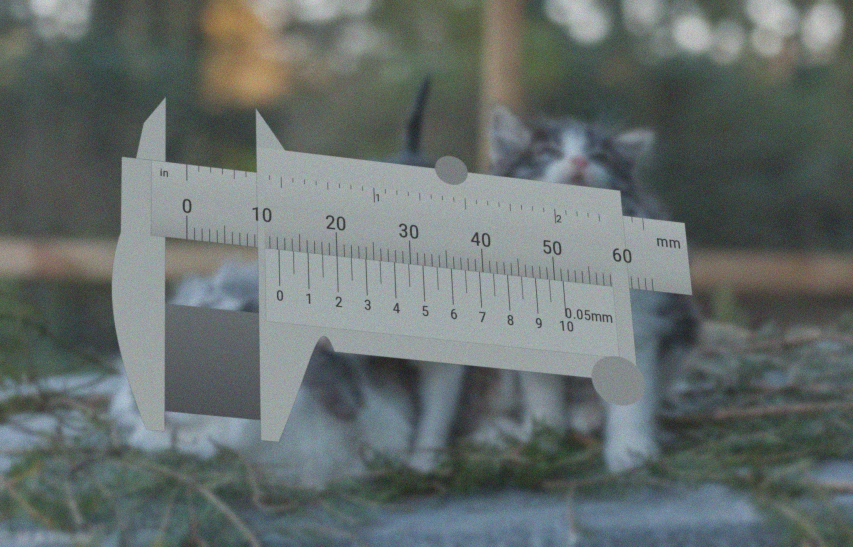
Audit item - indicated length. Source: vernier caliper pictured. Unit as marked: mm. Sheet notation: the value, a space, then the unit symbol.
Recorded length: 12.2 mm
